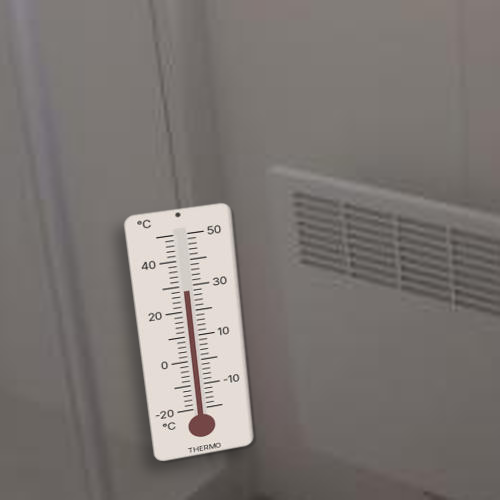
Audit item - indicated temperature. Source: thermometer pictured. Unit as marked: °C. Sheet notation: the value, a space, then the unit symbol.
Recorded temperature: 28 °C
